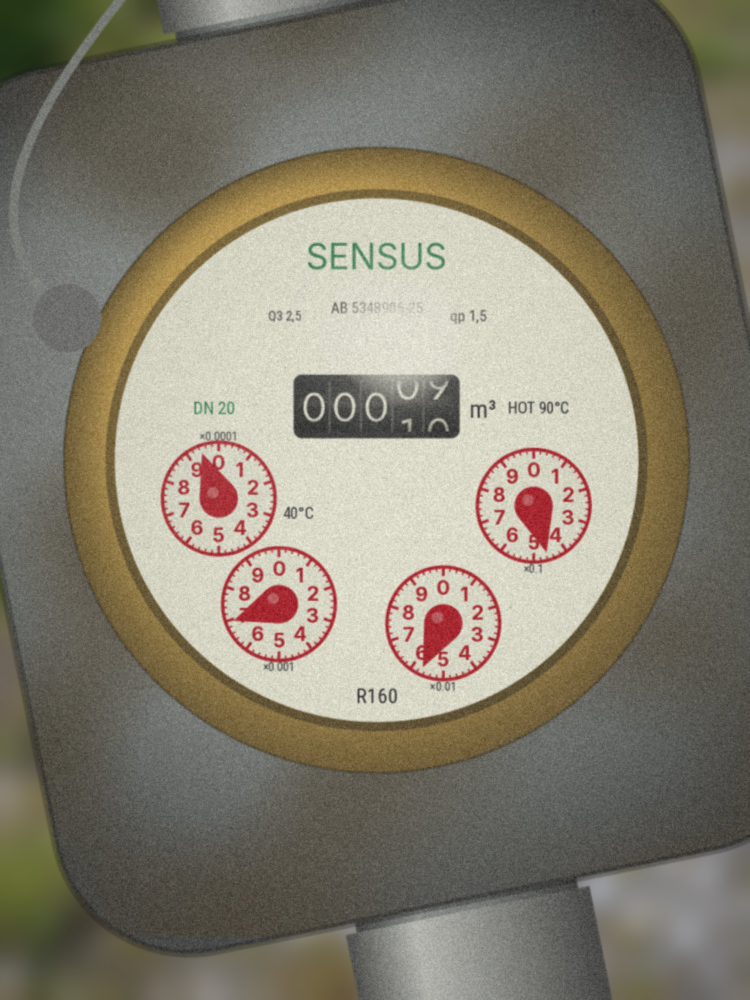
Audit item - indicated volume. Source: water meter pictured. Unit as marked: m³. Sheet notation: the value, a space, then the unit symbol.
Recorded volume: 9.4569 m³
